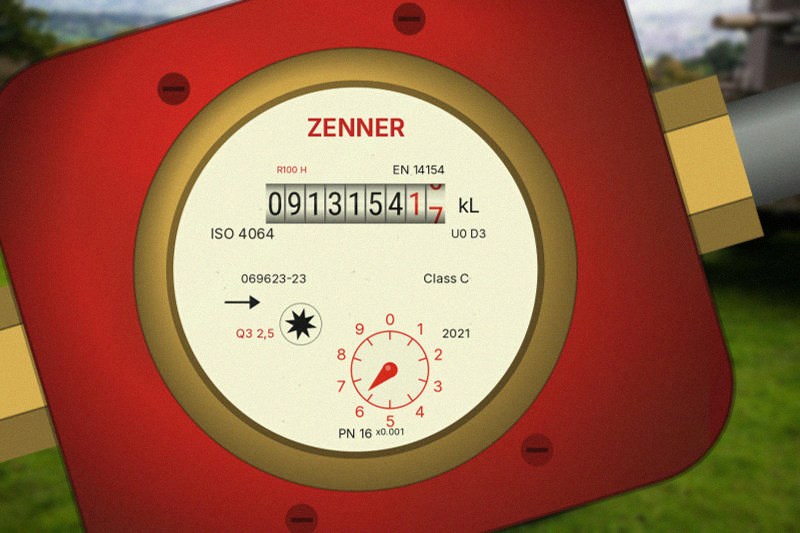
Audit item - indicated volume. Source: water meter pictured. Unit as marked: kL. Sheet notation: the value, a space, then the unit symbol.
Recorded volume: 913154.166 kL
